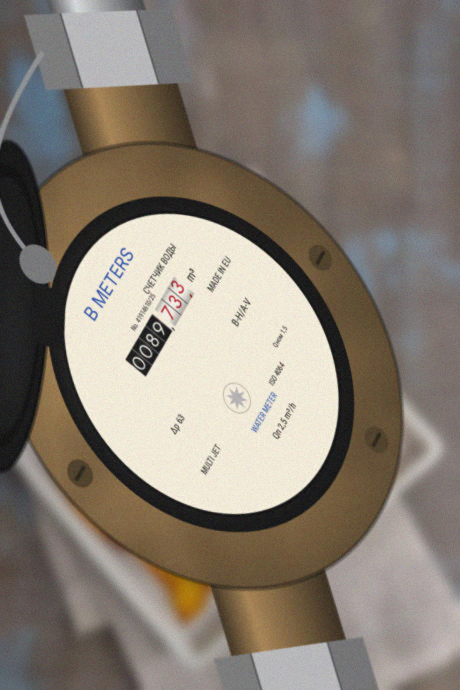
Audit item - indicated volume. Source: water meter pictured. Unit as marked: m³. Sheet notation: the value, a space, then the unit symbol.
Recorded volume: 89.733 m³
